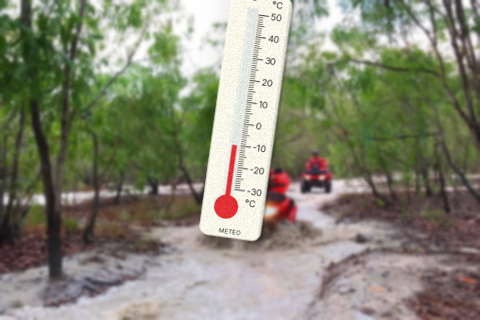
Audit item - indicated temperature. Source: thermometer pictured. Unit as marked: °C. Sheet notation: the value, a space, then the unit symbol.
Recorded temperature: -10 °C
